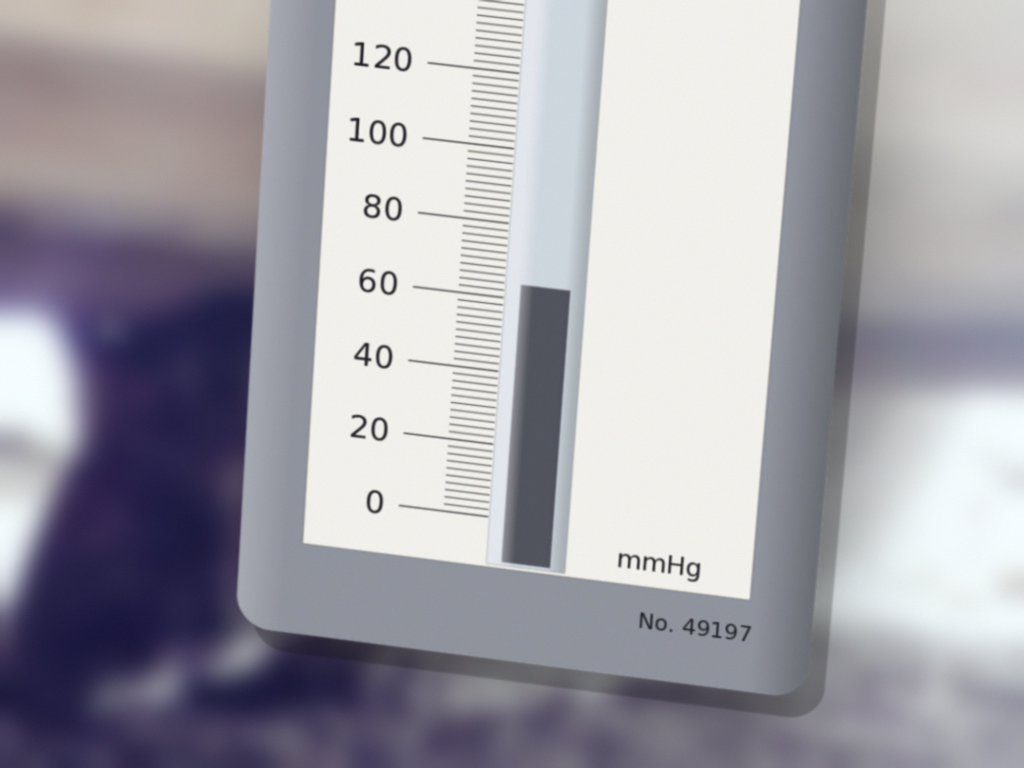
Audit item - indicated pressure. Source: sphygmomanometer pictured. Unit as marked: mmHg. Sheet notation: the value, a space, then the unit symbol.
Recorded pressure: 64 mmHg
